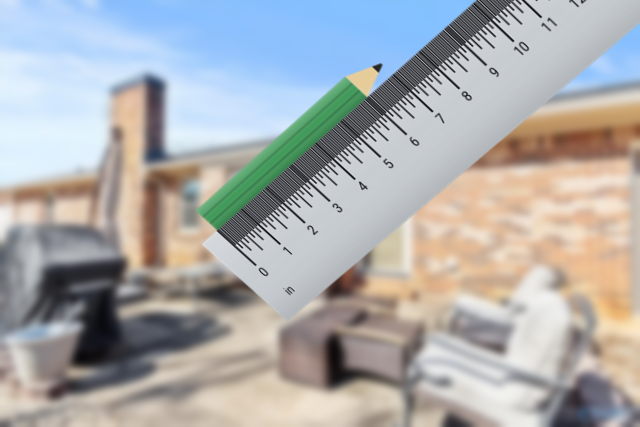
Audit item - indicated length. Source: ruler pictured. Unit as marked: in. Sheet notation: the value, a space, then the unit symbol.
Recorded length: 7 in
